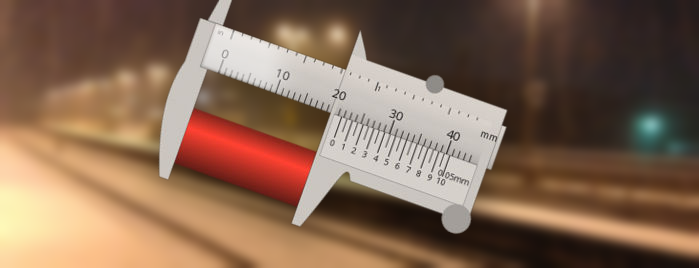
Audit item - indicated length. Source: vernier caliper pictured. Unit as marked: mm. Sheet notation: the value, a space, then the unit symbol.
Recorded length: 21.6 mm
